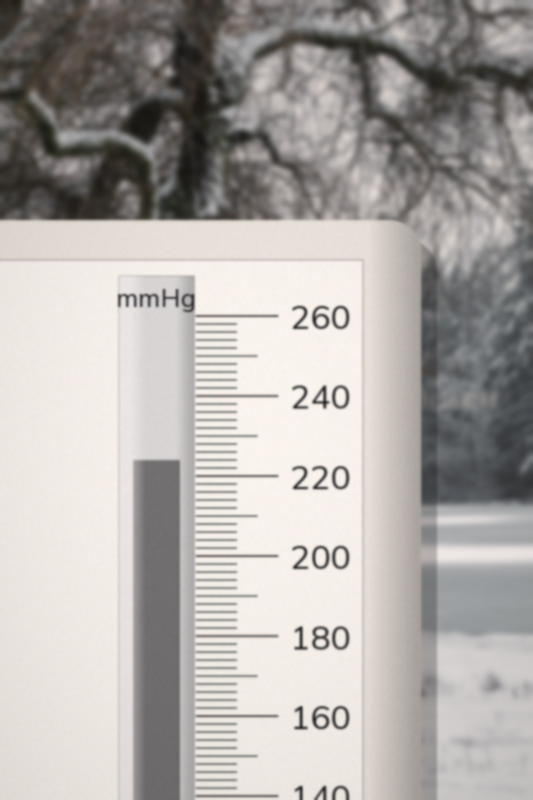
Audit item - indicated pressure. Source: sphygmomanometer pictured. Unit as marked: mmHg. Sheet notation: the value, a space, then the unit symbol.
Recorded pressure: 224 mmHg
